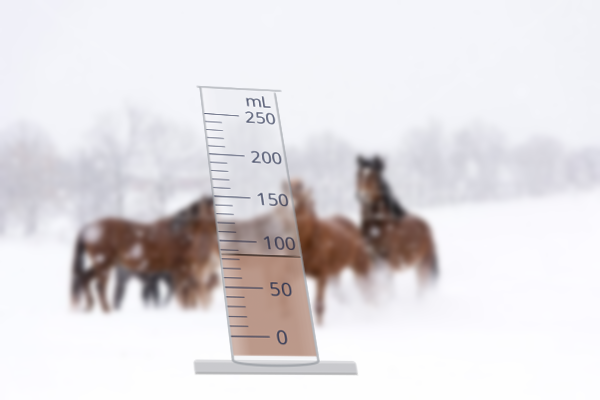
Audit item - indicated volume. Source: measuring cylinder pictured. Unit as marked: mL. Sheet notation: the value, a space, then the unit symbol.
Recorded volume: 85 mL
